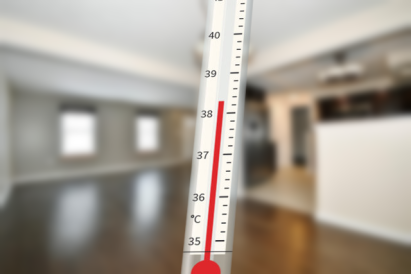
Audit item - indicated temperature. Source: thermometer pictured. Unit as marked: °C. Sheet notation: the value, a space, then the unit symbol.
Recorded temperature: 38.3 °C
